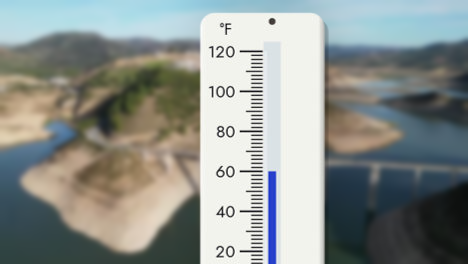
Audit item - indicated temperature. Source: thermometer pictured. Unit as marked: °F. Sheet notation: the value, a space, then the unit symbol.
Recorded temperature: 60 °F
